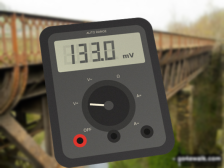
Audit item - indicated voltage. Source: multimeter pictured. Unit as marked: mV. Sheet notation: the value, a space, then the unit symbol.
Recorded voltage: 133.0 mV
